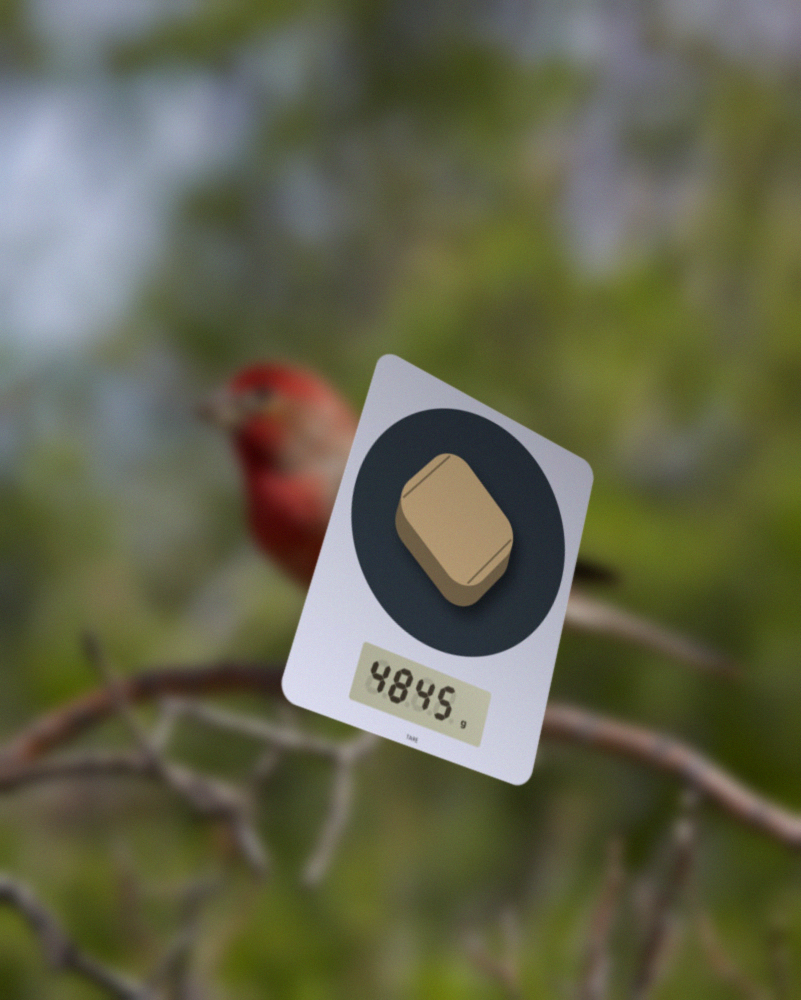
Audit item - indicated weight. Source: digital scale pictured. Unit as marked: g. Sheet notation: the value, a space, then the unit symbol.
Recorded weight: 4845 g
